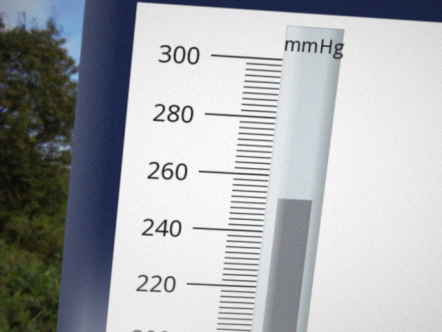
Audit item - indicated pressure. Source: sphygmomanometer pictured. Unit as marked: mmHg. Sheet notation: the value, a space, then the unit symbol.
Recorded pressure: 252 mmHg
